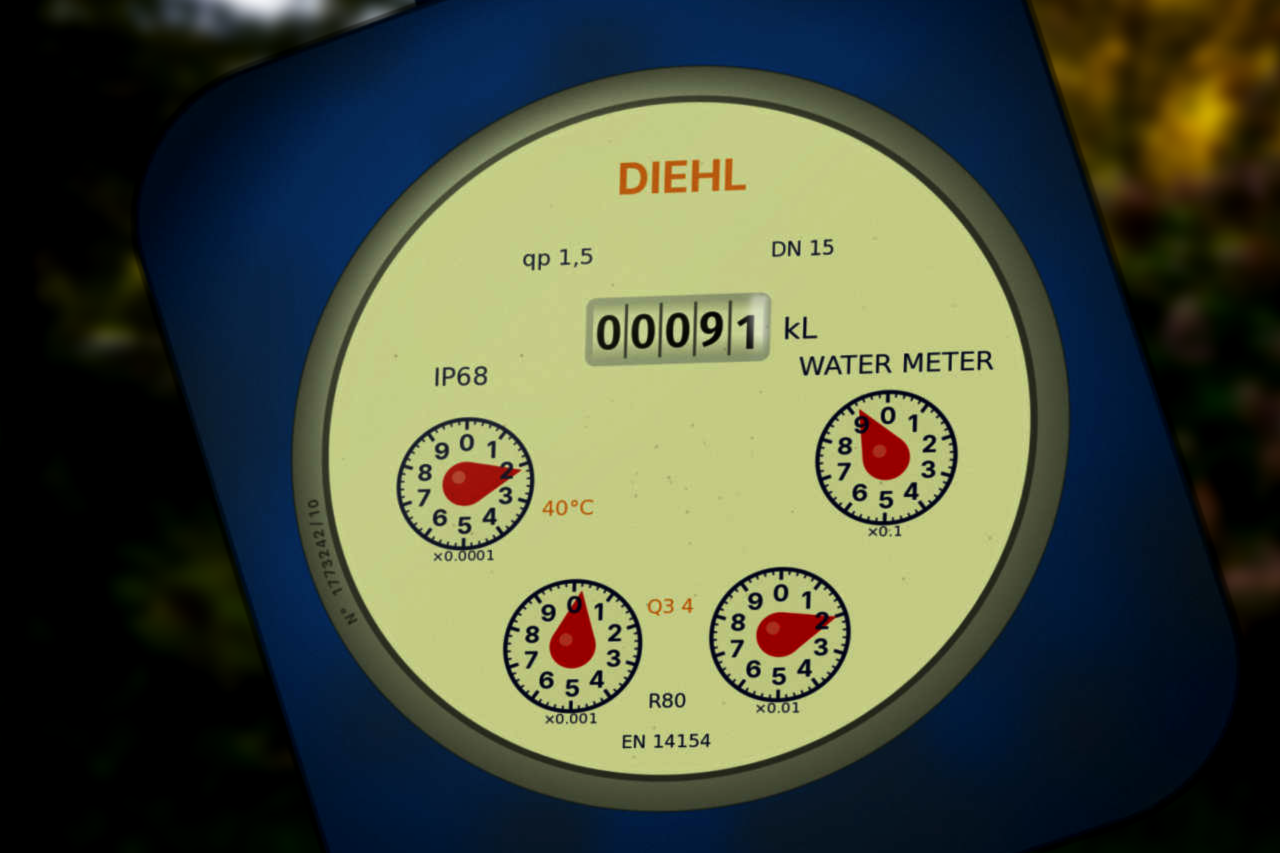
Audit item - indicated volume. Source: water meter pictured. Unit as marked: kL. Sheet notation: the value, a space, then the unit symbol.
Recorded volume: 90.9202 kL
